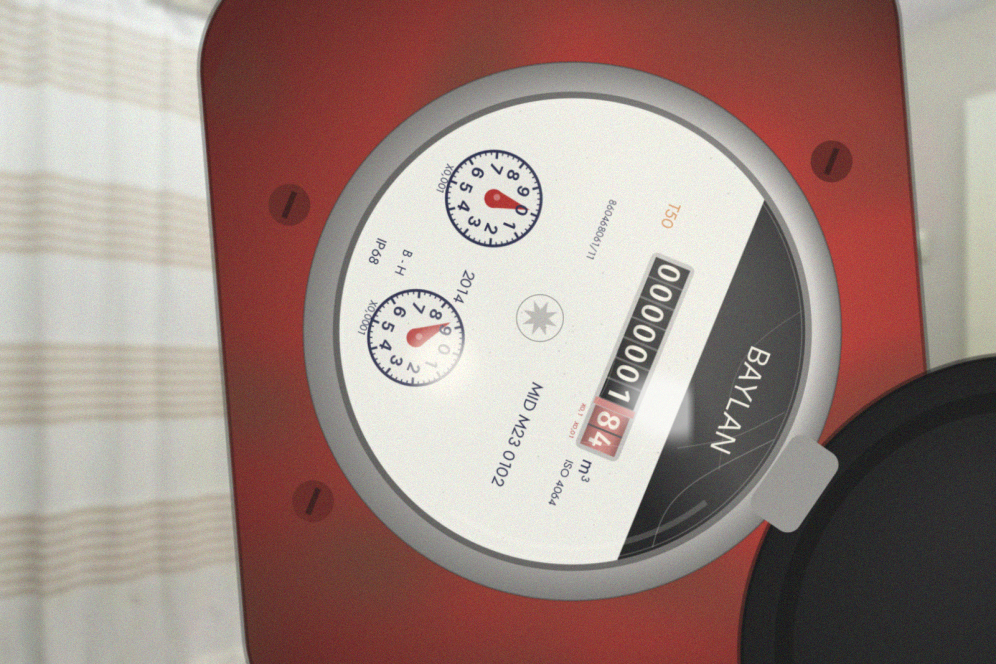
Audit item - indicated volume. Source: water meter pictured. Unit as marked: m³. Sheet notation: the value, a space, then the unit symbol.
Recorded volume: 1.8398 m³
